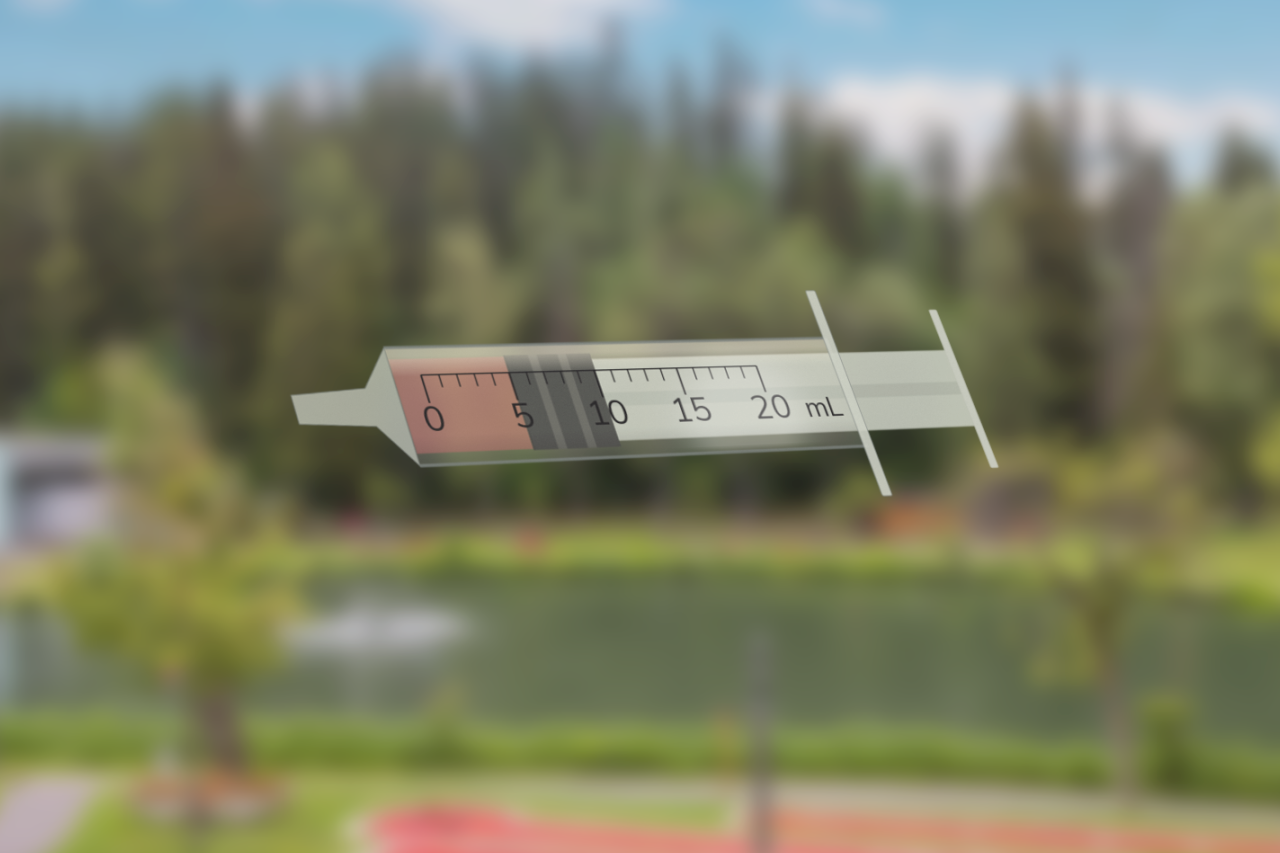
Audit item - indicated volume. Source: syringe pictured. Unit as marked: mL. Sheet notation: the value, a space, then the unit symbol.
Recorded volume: 5 mL
